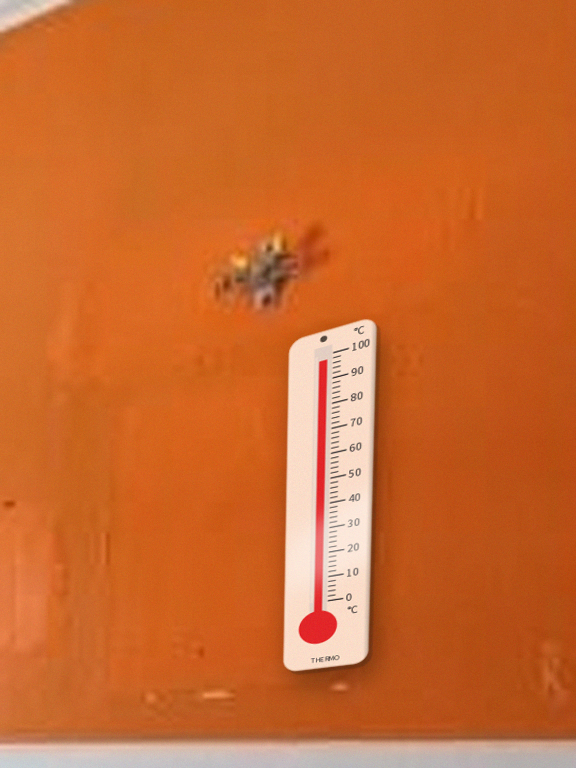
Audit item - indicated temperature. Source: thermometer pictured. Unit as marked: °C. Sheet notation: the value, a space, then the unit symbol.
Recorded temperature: 98 °C
